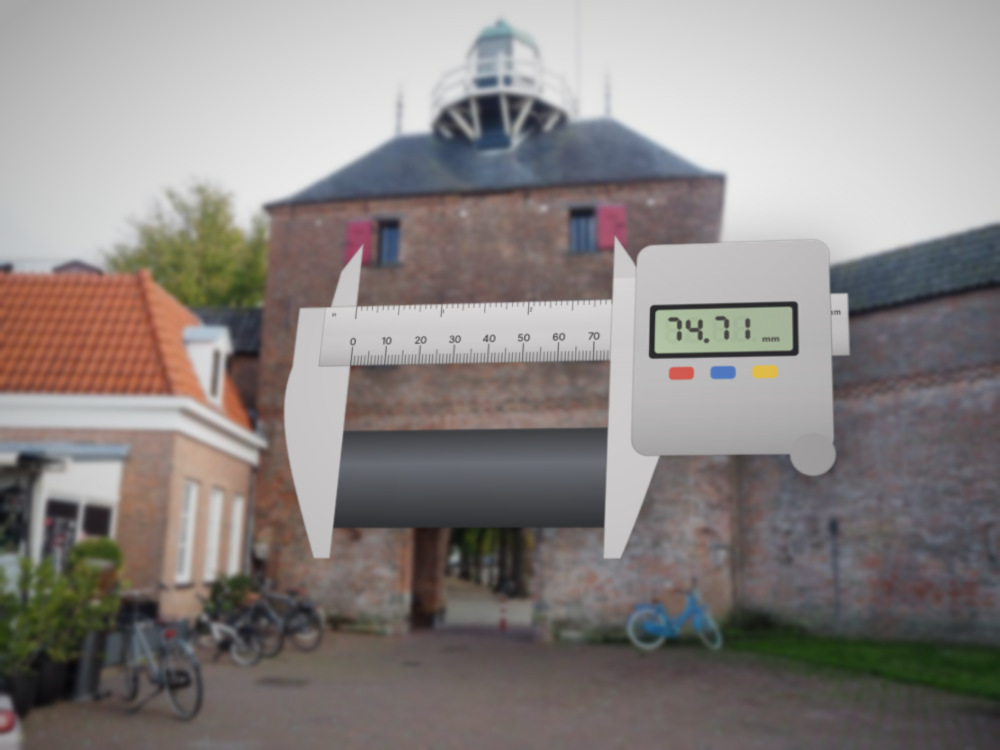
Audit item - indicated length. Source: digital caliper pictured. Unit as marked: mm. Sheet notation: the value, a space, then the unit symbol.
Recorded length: 74.71 mm
